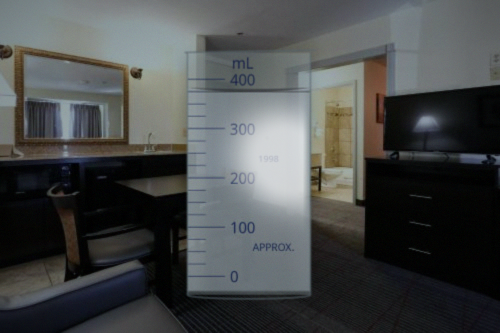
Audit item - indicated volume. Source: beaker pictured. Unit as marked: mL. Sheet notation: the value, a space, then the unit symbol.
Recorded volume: 375 mL
